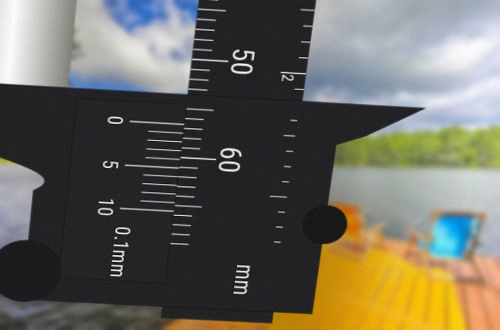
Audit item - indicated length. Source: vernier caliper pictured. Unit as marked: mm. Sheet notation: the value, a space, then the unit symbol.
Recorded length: 56.6 mm
